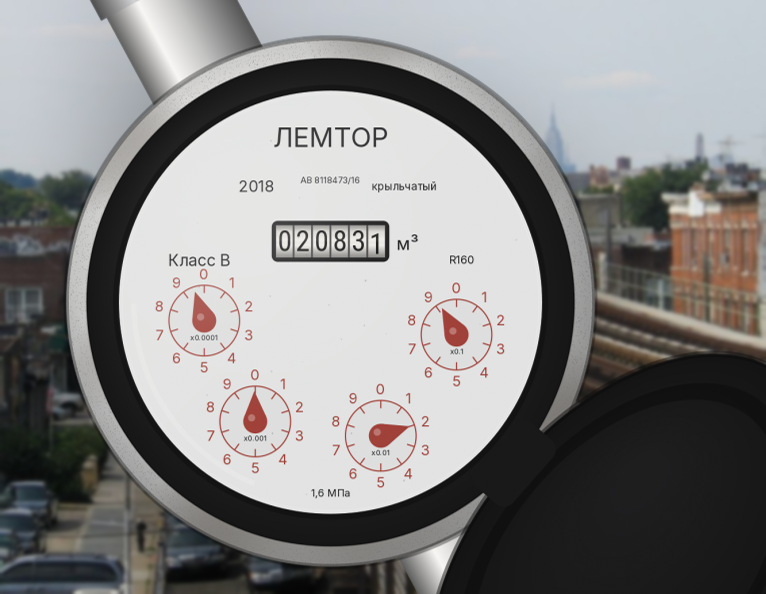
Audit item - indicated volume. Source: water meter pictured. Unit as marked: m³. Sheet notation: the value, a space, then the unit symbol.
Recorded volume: 20830.9199 m³
